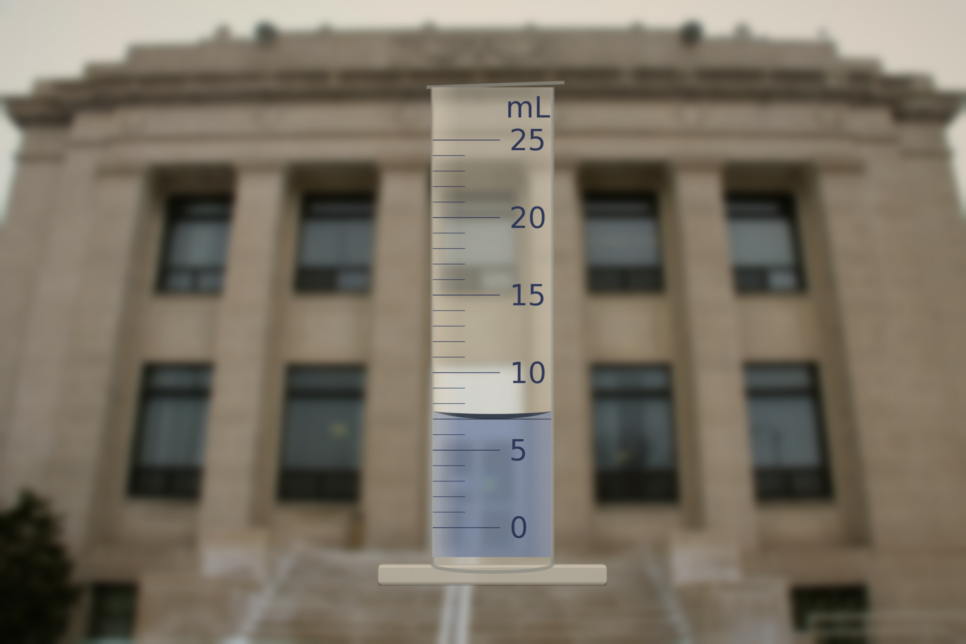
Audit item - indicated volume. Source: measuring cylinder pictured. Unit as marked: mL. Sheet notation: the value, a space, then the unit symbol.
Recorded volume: 7 mL
